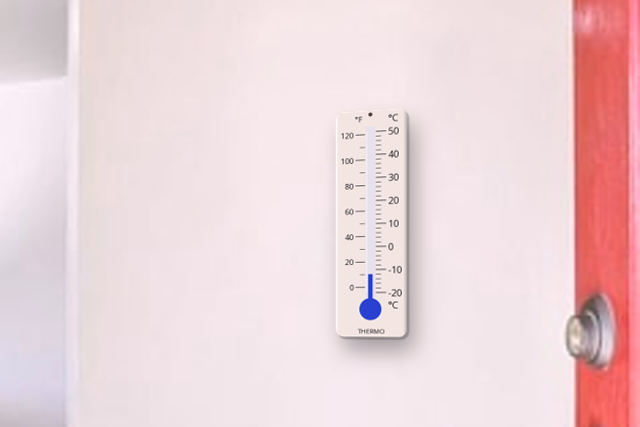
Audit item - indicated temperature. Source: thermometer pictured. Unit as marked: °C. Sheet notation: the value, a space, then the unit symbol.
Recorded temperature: -12 °C
